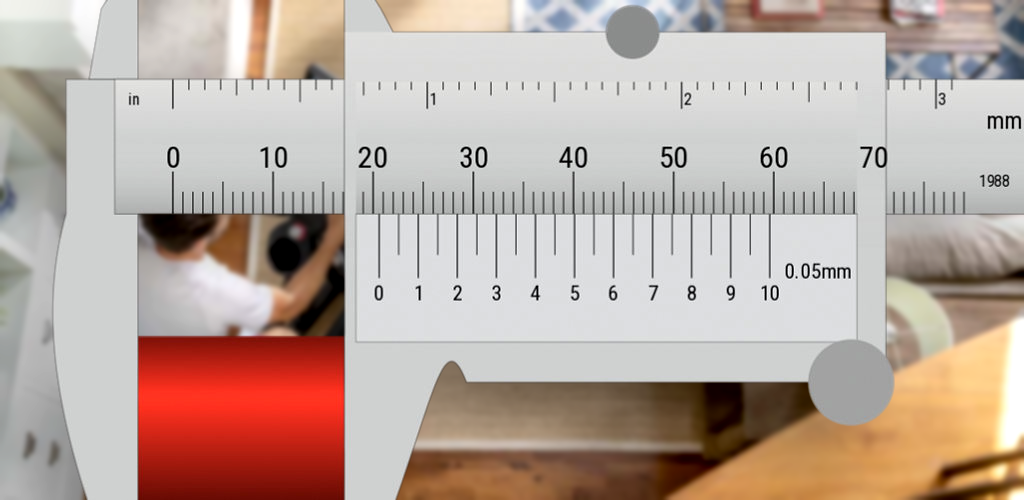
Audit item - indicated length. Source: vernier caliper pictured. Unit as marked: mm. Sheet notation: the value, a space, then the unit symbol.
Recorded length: 20.6 mm
